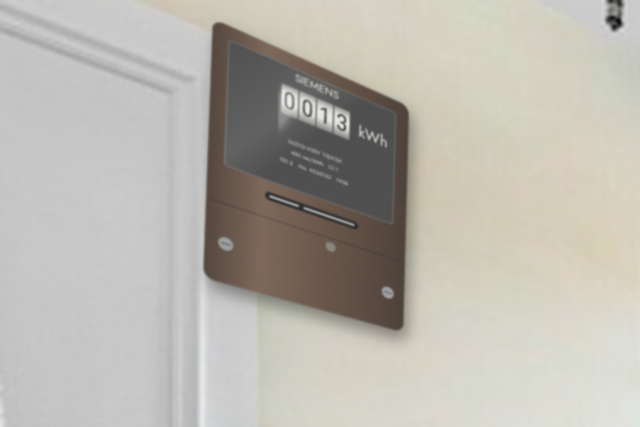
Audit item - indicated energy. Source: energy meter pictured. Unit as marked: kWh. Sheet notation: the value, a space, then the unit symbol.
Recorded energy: 13 kWh
